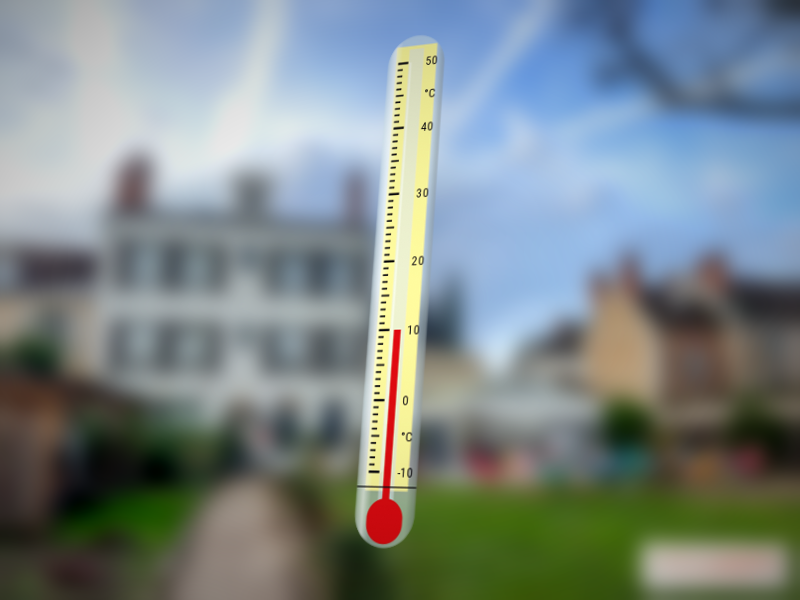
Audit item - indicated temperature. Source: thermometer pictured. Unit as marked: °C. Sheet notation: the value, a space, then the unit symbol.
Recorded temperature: 10 °C
